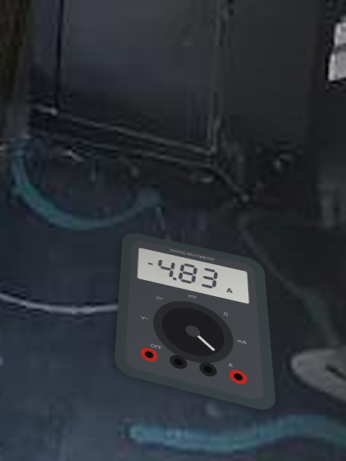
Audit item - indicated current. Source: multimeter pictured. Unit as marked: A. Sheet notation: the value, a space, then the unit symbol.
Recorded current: -4.83 A
